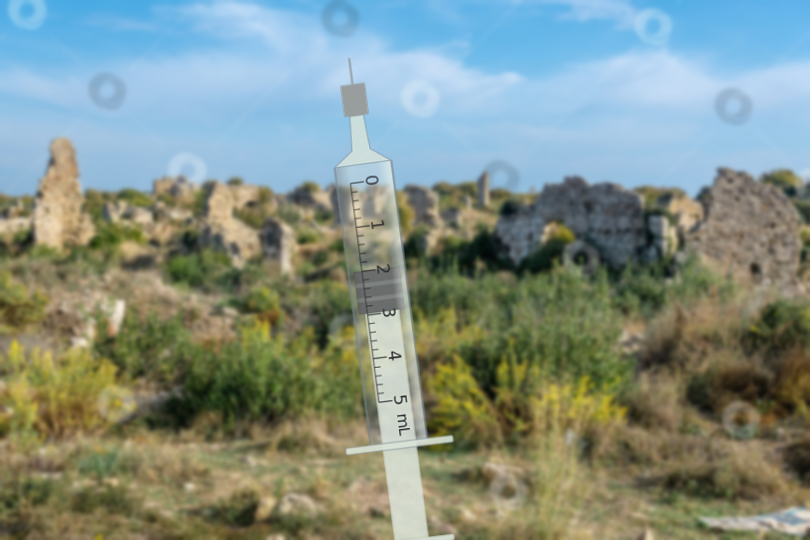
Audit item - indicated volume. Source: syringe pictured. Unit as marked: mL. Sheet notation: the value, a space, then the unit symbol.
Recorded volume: 2 mL
